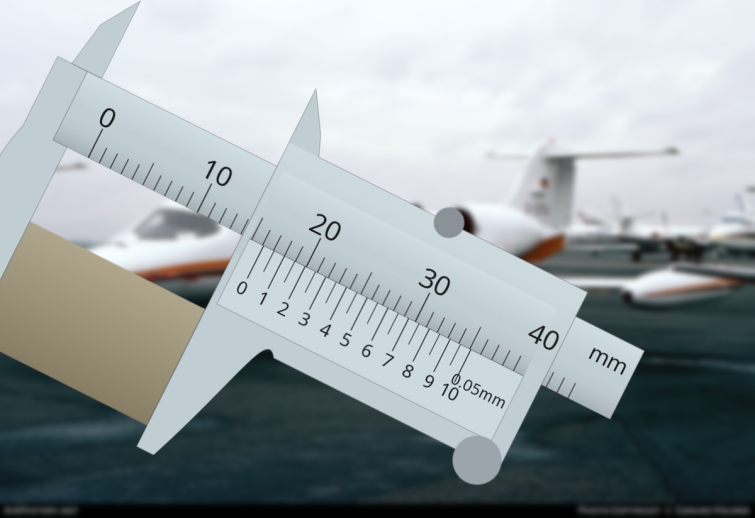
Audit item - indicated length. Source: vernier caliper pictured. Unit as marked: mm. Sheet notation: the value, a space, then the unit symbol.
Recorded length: 16.1 mm
